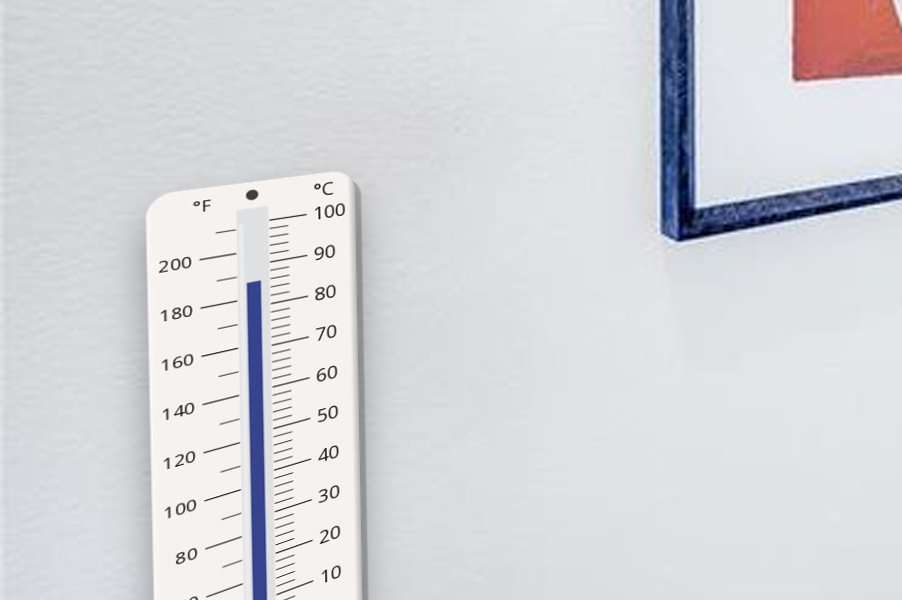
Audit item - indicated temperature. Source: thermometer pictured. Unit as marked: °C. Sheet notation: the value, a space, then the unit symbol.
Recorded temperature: 86 °C
